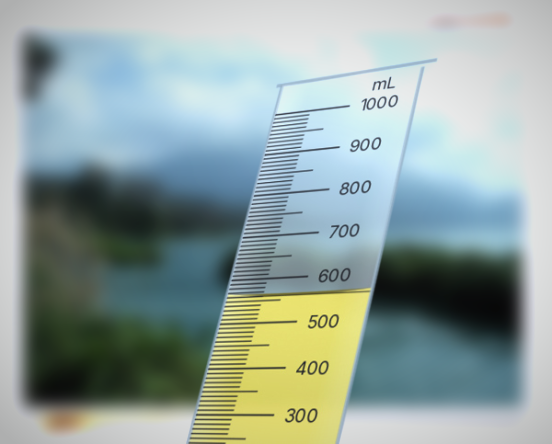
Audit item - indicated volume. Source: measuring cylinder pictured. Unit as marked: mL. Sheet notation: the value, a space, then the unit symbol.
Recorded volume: 560 mL
